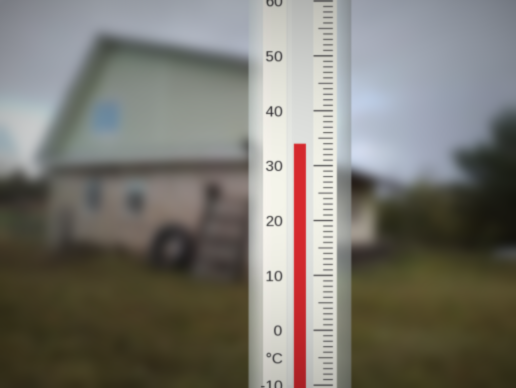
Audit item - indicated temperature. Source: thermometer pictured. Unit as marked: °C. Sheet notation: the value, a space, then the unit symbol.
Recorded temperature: 34 °C
